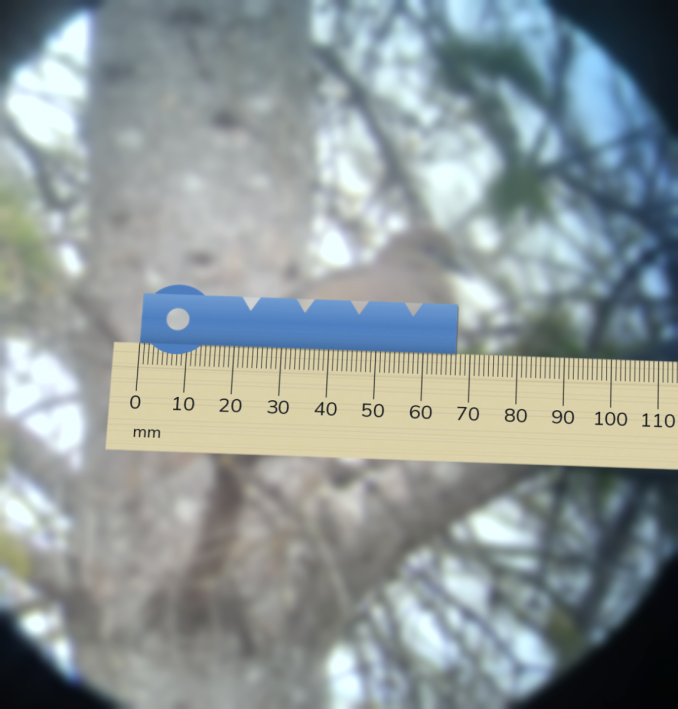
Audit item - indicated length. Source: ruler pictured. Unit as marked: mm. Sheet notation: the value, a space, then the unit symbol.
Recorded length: 67 mm
